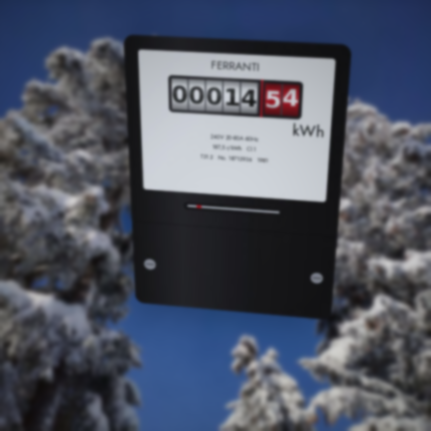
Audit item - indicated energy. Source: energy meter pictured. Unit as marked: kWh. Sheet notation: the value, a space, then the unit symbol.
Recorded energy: 14.54 kWh
